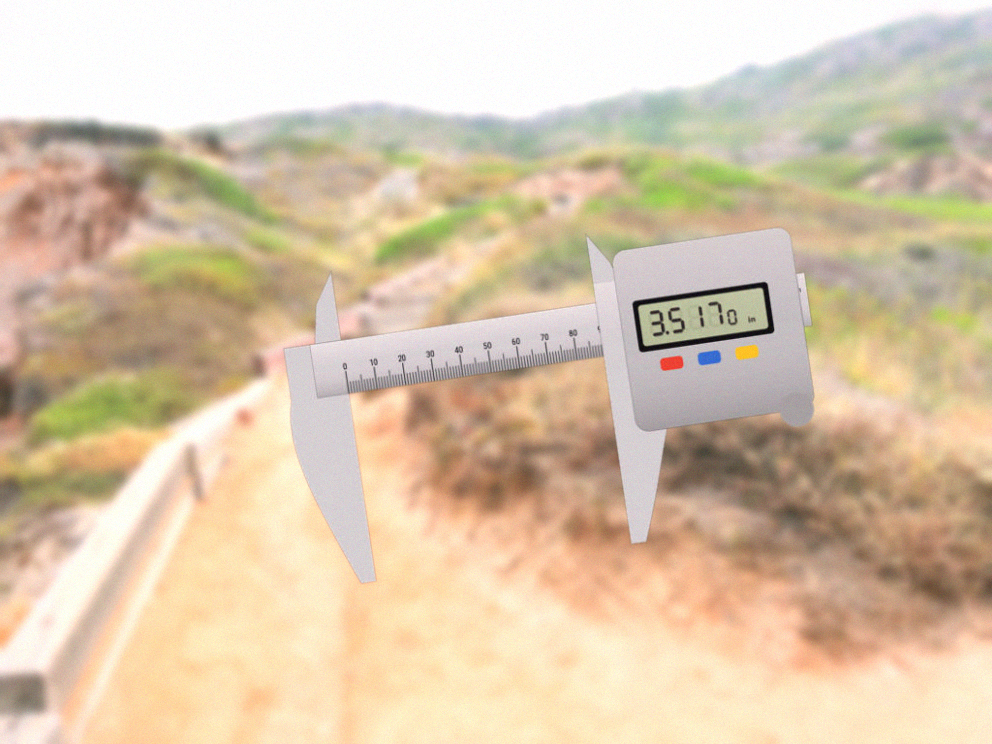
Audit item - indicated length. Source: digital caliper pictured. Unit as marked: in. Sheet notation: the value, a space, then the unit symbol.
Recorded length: 3.5170 in
